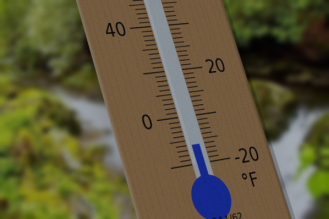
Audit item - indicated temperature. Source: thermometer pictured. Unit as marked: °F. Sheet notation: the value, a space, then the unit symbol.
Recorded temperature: -12 °F
